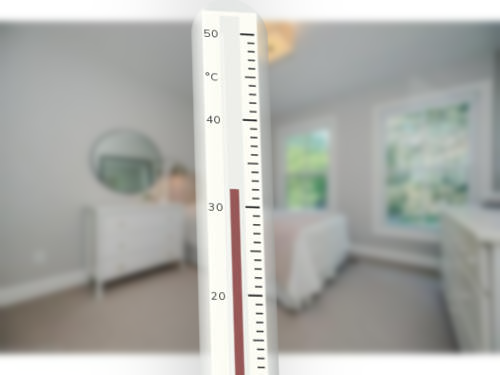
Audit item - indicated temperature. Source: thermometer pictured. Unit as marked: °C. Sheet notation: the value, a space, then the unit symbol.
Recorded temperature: 32 °C
